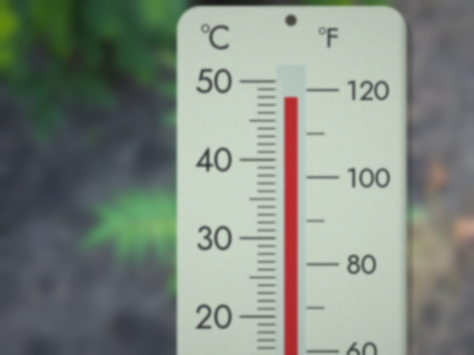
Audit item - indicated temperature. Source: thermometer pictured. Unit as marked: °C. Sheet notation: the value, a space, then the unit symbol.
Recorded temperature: 48 °C
